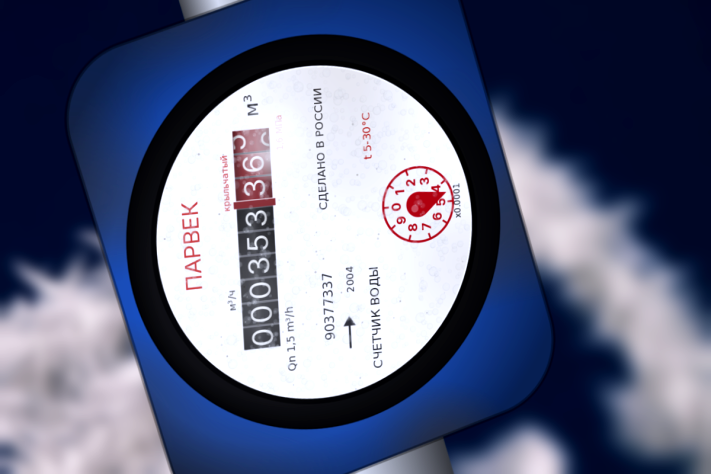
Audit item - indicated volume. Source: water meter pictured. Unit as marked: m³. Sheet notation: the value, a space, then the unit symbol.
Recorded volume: 353.3654 m³
